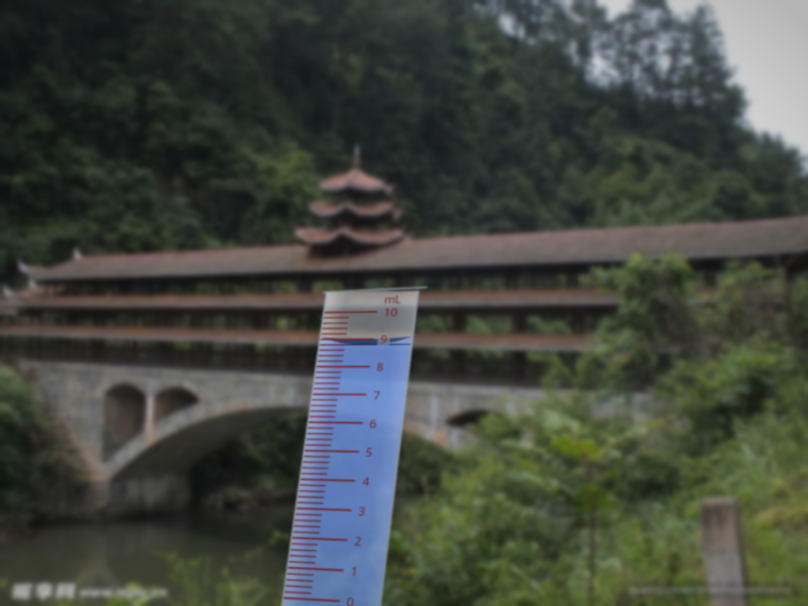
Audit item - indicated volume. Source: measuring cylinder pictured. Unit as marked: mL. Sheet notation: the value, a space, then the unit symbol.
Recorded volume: 8.8 mL
